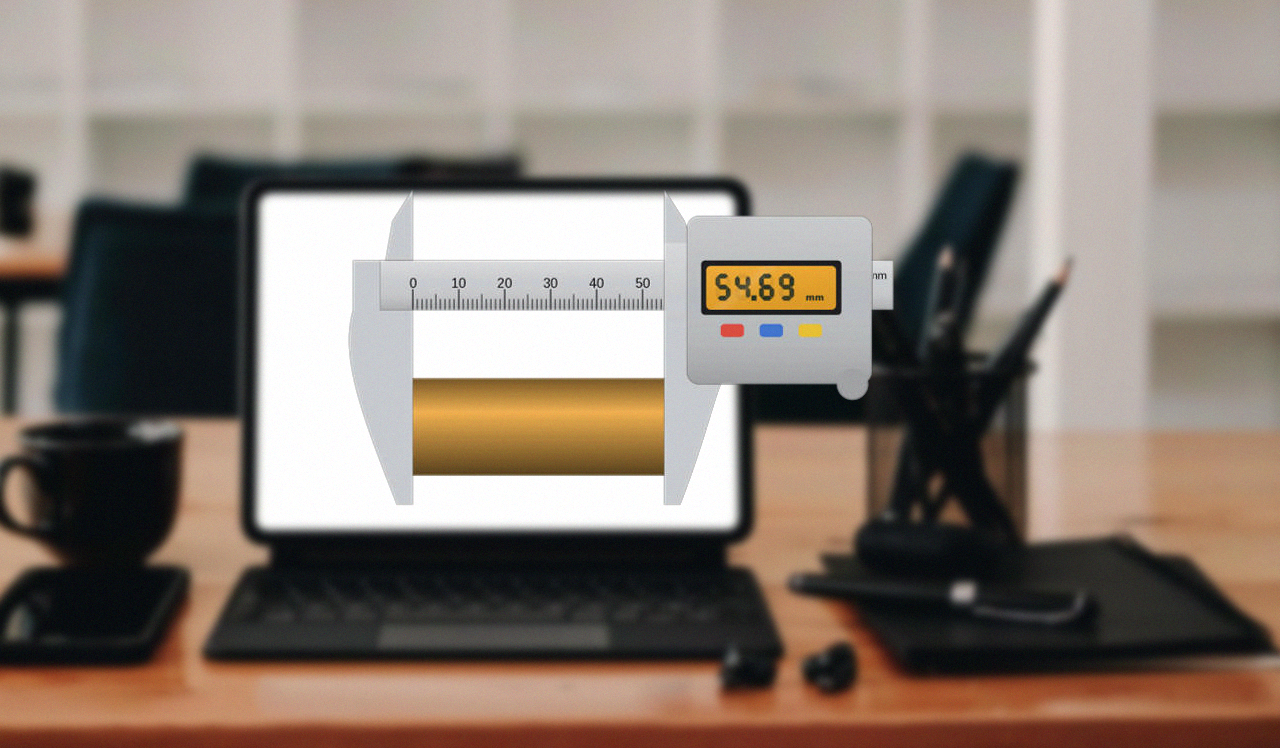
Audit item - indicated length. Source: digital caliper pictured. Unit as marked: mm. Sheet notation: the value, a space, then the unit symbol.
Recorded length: 54.69 mm
